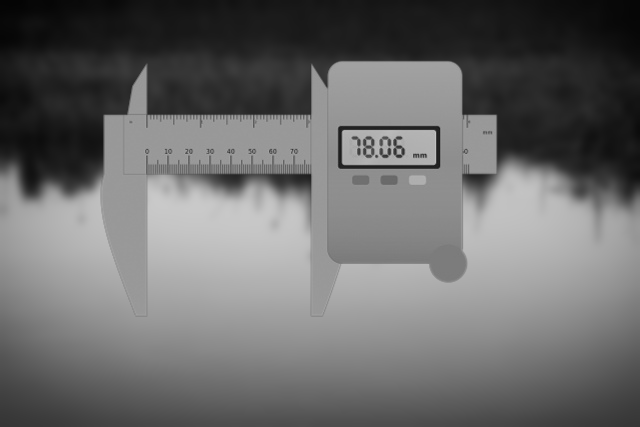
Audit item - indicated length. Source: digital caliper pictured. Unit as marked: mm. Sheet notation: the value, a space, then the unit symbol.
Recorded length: 78.06 mm
